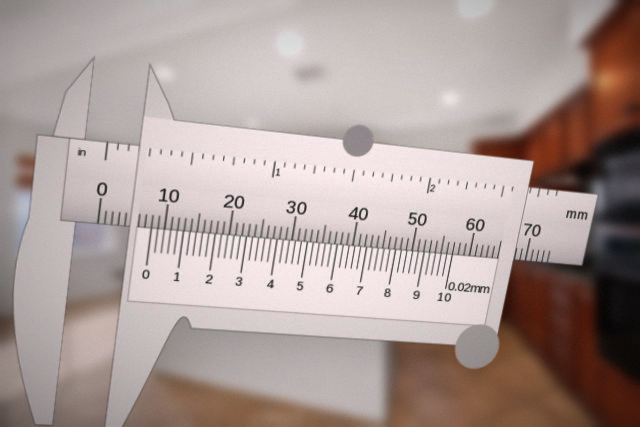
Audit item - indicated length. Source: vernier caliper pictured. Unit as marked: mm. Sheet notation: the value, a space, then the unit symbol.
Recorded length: 8.0 mm
